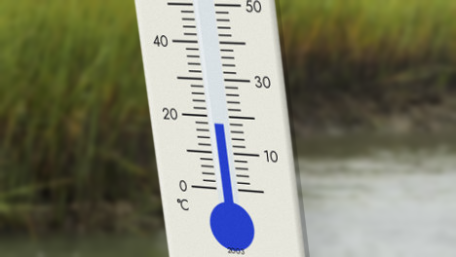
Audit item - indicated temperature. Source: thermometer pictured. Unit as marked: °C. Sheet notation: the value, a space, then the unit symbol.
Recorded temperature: 18 °C
